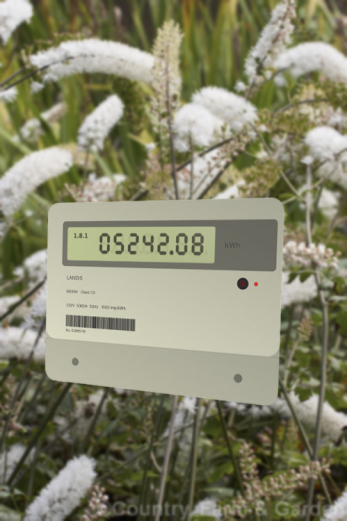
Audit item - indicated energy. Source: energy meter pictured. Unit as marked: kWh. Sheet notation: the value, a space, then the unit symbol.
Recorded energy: 5242.08 kWh
